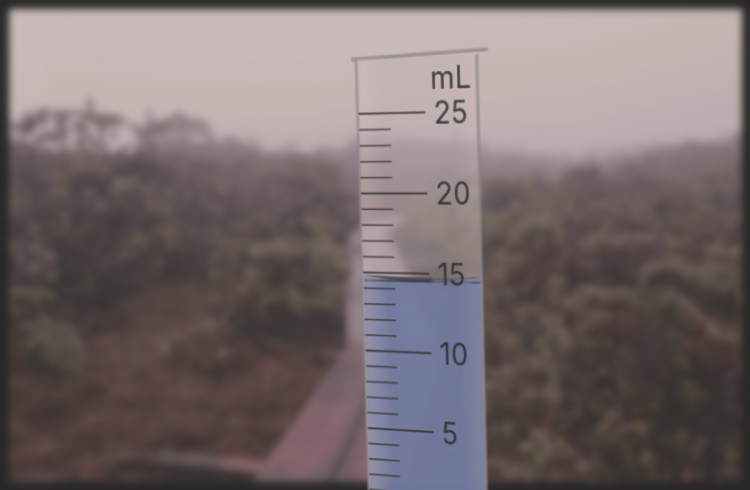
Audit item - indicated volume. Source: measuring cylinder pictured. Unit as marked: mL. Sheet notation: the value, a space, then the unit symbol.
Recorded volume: 14.5 mL
